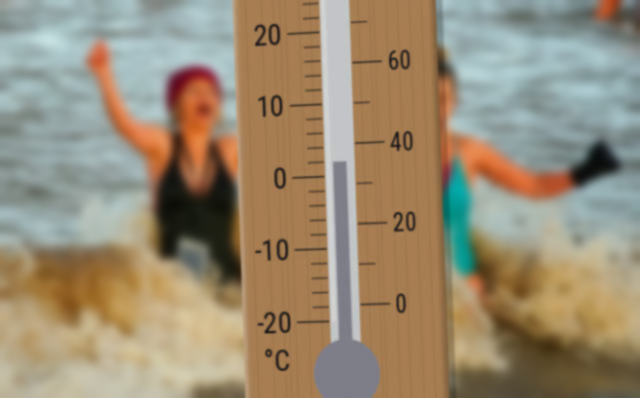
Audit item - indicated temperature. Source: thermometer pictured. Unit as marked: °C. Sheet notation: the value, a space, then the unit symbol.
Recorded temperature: 2 °C
